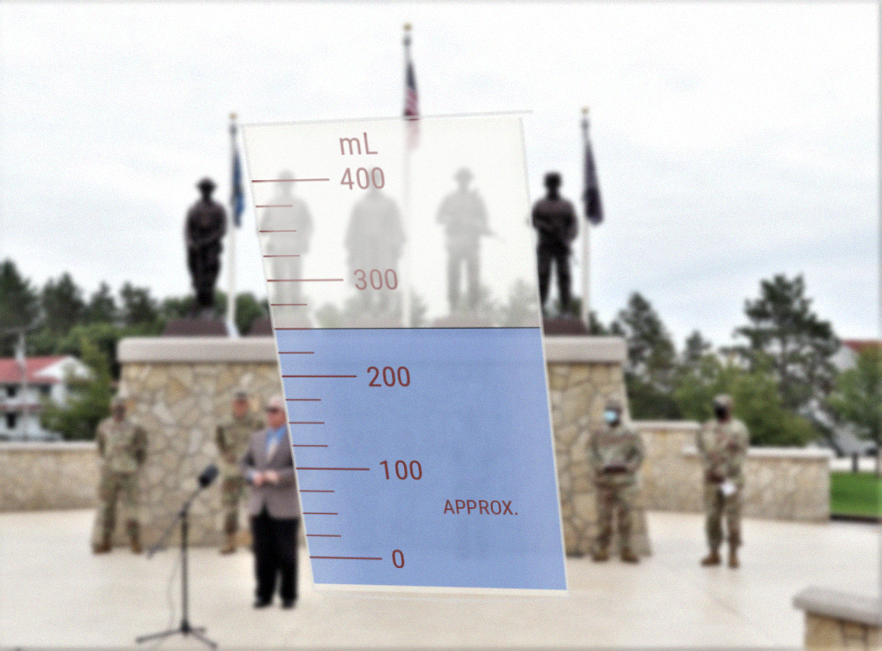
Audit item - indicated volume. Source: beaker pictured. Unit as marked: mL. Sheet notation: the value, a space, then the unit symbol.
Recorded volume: 250 mL
